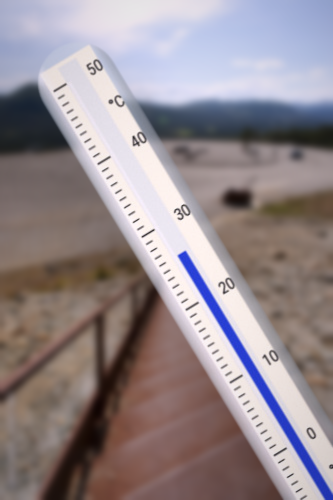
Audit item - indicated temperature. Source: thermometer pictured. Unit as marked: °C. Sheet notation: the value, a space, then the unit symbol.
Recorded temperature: 26 °C
